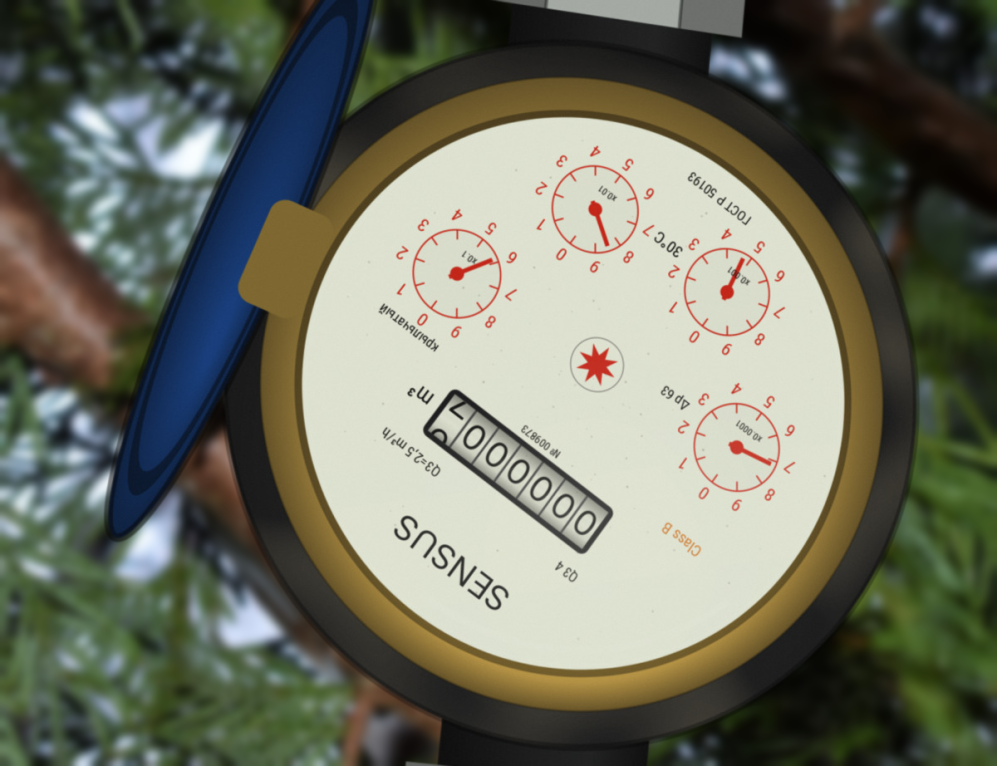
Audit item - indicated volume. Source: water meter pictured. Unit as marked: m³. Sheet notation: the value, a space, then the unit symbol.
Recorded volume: 6.5847 m³
